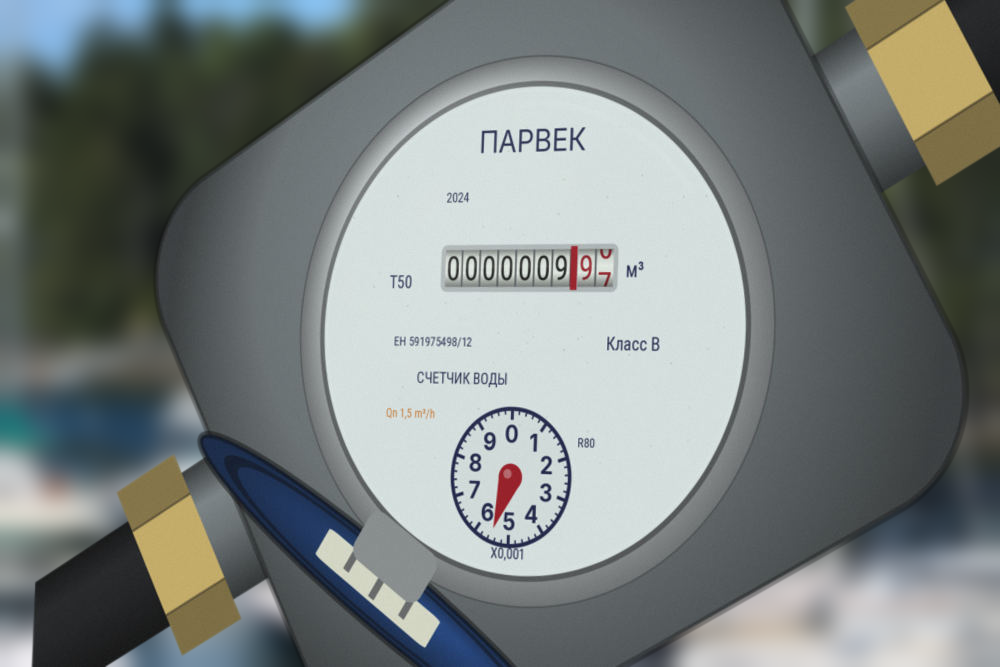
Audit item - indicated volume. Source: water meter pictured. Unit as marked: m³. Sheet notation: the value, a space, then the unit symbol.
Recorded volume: 9.965 m³
